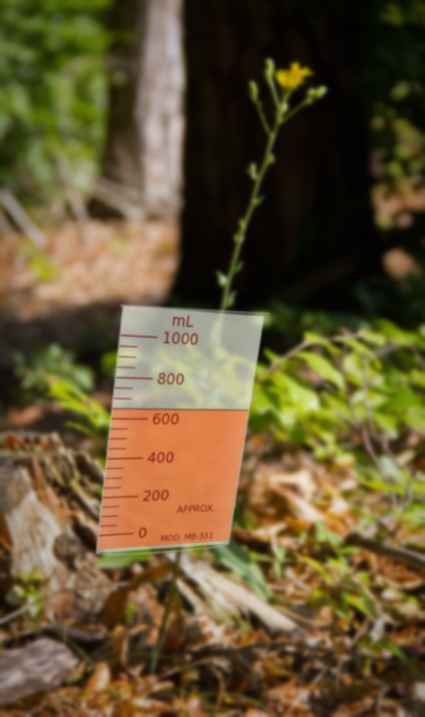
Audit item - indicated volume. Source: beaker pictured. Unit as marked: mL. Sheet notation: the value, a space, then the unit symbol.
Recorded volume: 650 mL
